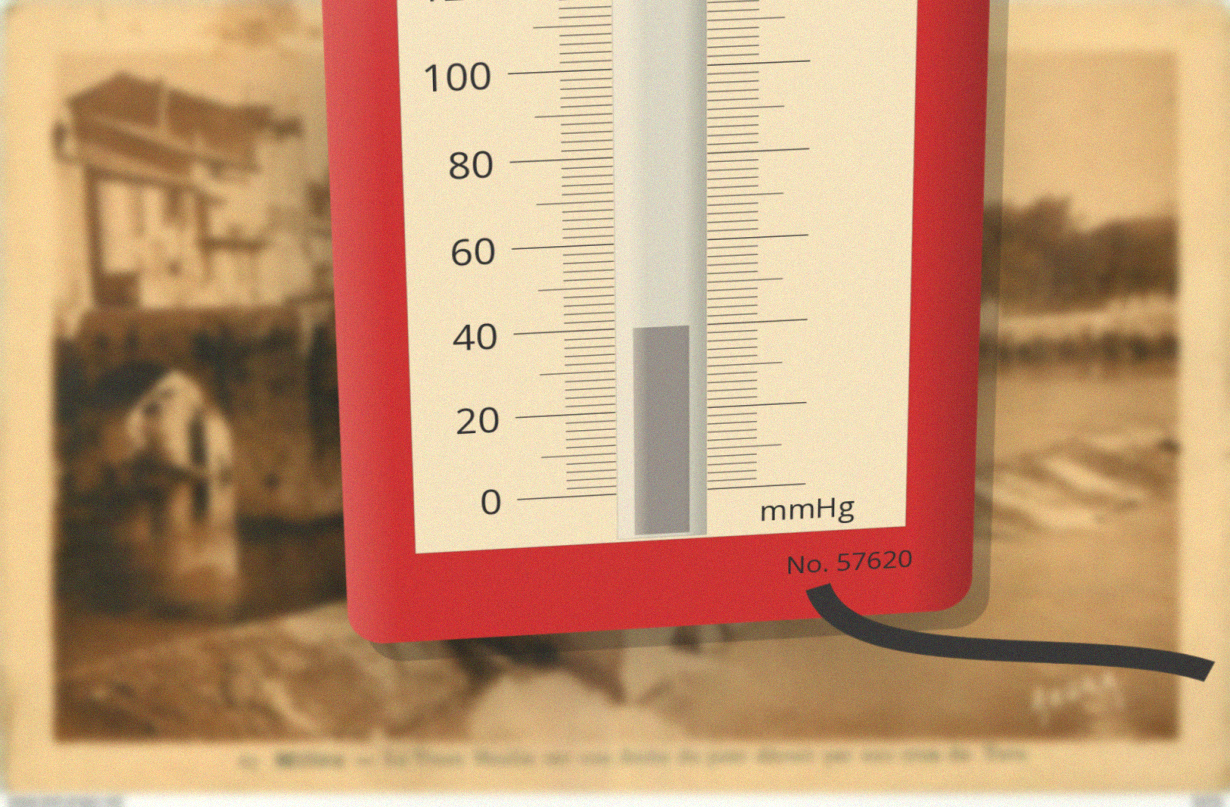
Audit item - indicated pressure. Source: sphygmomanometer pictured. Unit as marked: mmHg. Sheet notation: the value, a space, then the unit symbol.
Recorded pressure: 40 mmHg
